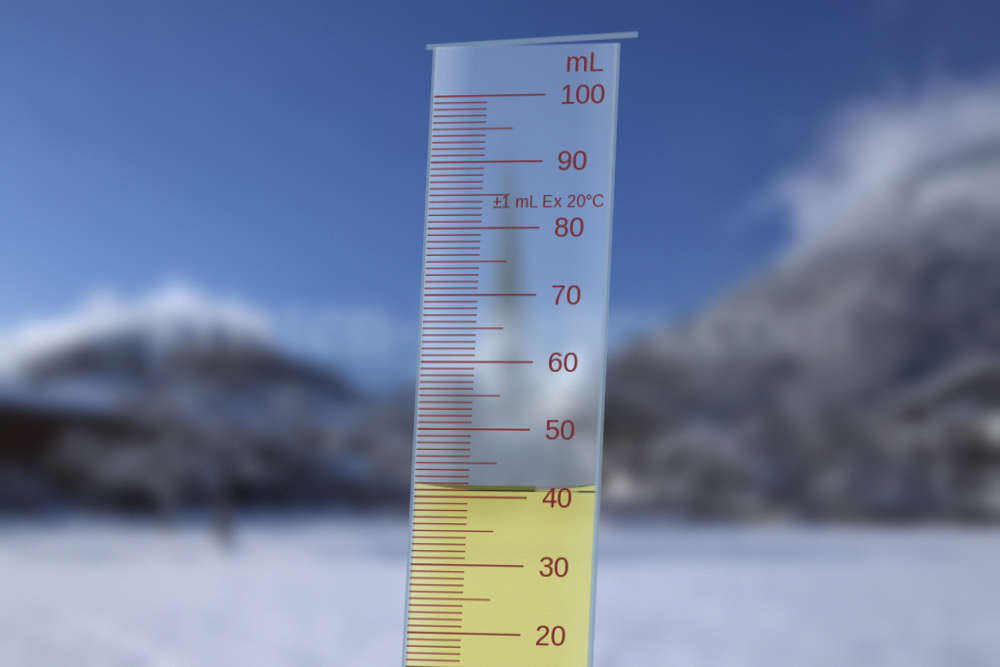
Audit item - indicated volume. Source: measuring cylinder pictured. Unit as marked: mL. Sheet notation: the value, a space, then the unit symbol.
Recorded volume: 41 mL
